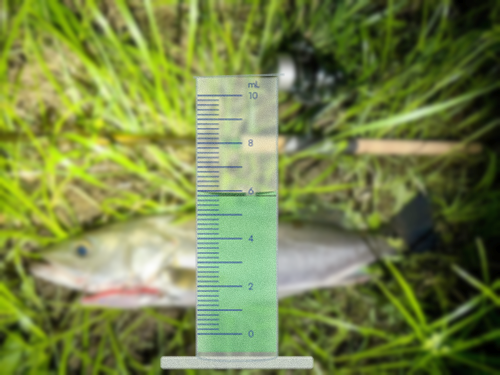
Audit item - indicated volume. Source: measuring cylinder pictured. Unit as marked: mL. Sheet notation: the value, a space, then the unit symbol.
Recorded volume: 5.8 mL
